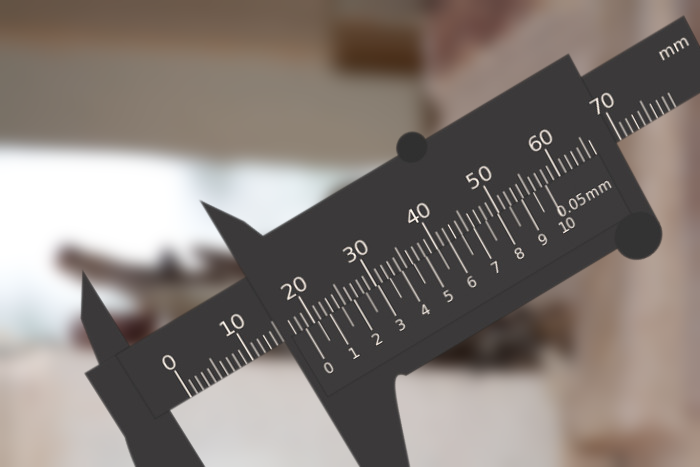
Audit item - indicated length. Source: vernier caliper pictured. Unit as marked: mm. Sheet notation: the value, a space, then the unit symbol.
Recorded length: 18.6 mm
